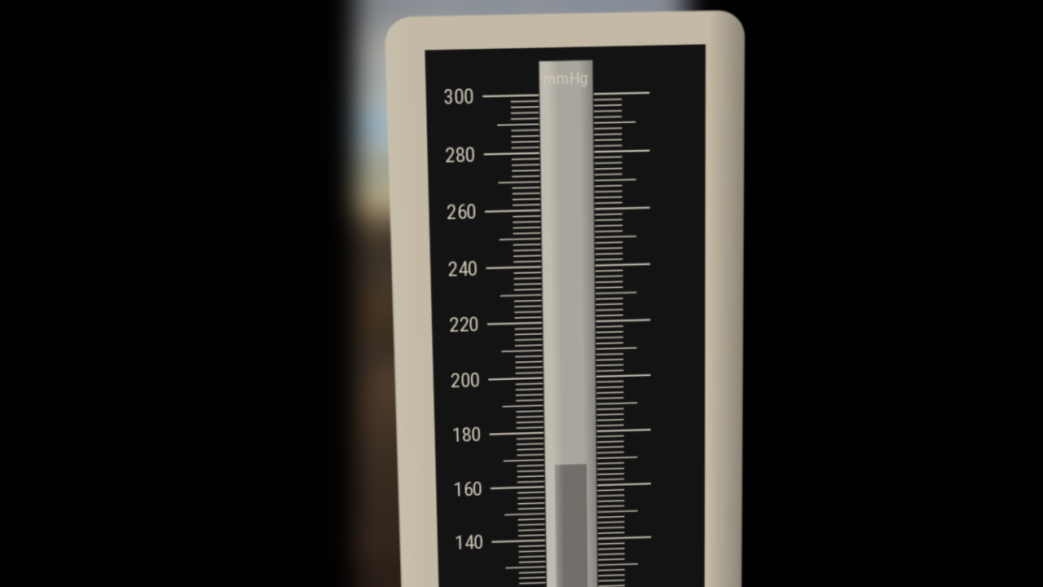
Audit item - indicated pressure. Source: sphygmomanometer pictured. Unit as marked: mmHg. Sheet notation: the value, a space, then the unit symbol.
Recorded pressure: 168 mmHg
